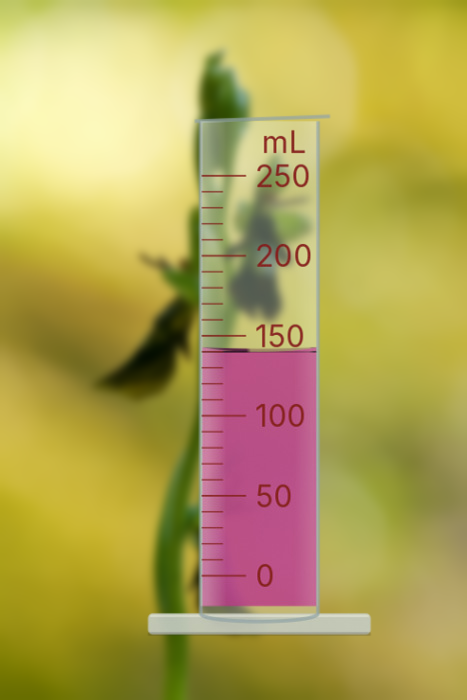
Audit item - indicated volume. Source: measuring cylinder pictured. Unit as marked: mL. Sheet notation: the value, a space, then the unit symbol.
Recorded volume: 140 mL
